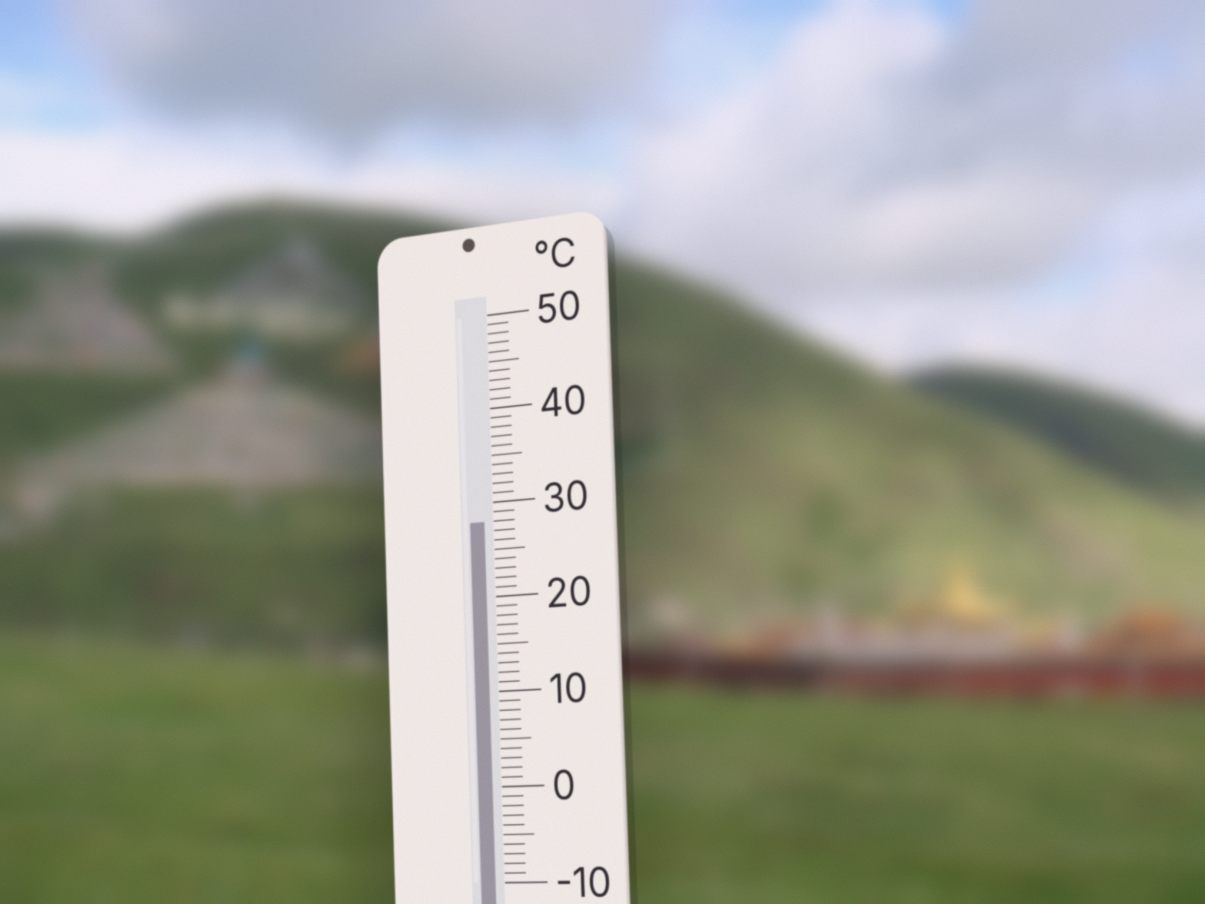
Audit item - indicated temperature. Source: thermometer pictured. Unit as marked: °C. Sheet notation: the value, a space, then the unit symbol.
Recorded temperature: 28 °C
